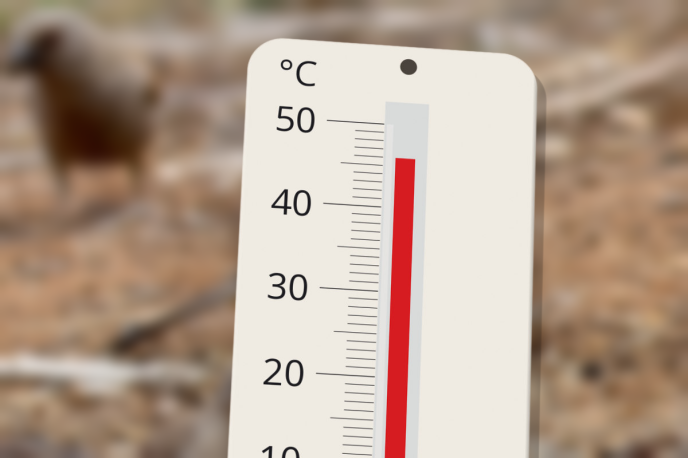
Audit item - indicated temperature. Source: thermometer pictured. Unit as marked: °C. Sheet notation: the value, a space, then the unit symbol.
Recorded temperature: 46 °C
